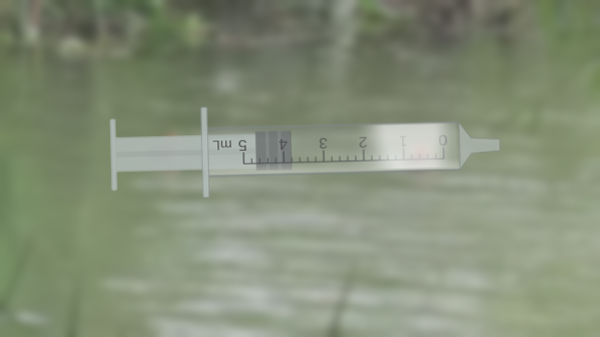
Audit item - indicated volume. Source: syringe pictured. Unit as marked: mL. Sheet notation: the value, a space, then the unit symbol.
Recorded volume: 3.8 mL
